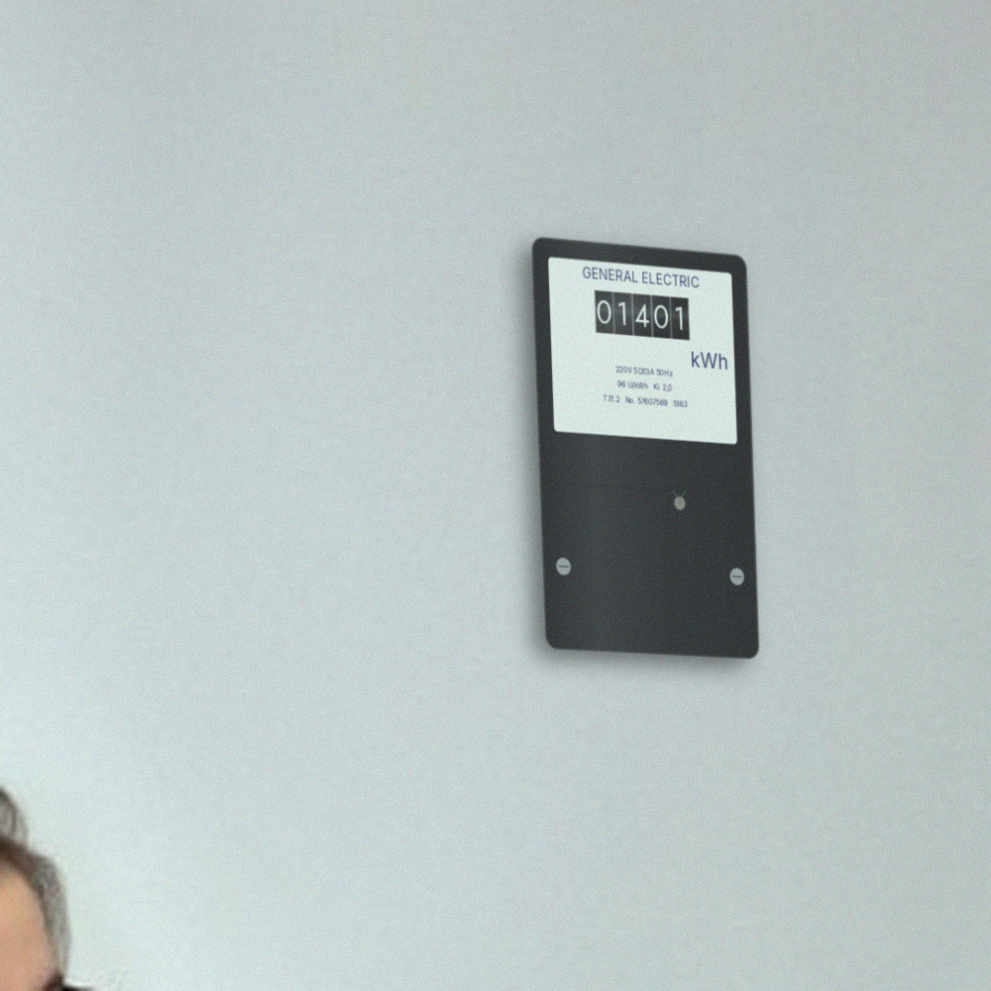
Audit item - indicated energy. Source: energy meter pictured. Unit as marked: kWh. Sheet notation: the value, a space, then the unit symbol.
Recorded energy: 1401 kWh
